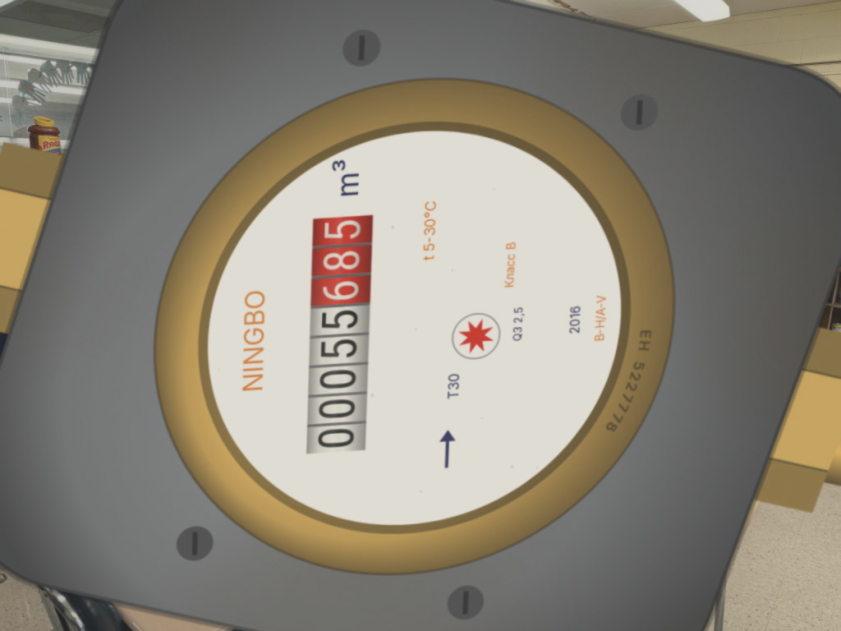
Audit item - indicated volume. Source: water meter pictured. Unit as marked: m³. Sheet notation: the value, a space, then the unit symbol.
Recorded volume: 55.685 m³
